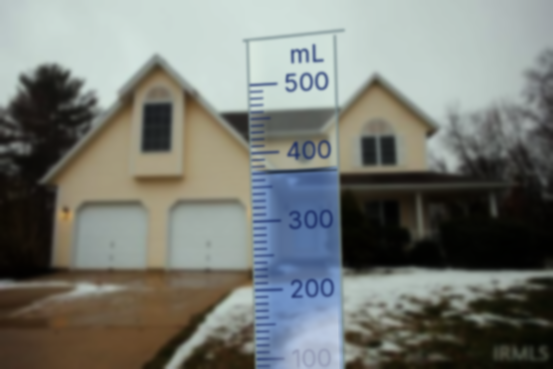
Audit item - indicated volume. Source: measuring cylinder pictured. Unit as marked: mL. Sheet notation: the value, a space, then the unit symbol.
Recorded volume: 370 mL
